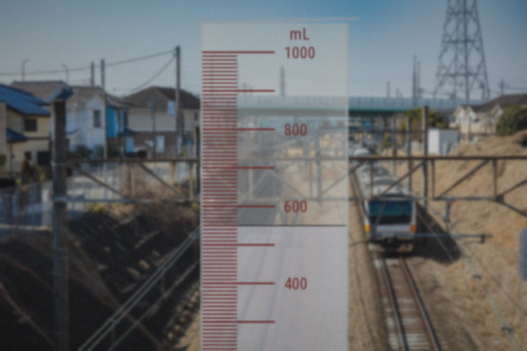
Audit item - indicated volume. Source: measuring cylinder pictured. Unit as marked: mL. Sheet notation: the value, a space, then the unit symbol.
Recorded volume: 550 mL
